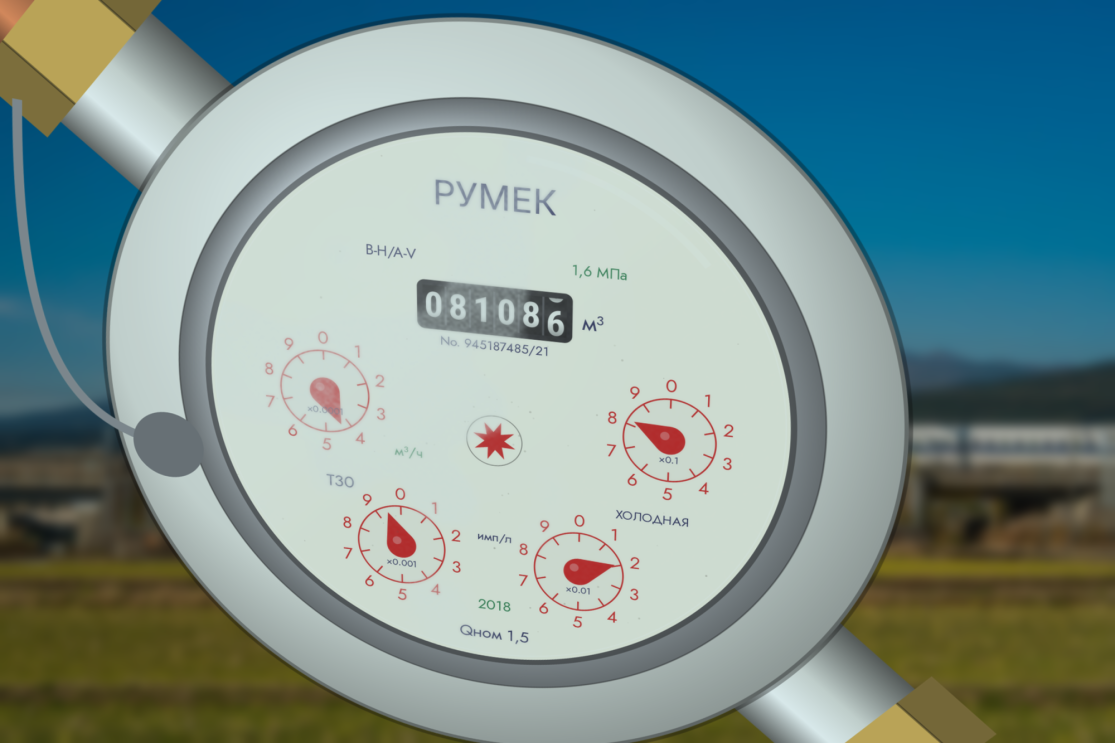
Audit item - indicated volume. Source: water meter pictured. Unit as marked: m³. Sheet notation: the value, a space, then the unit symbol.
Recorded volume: 81085.8194 m³
